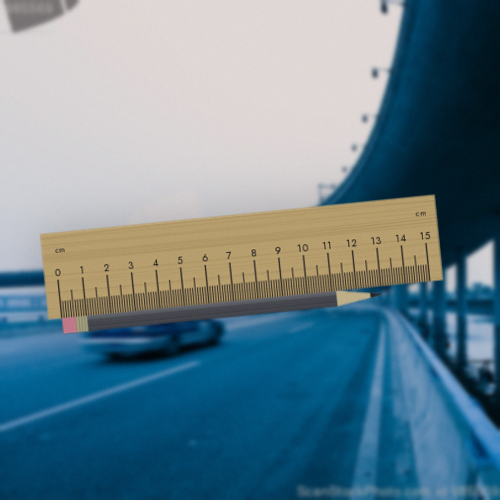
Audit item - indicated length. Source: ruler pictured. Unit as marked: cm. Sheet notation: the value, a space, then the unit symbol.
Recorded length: 13 cm
